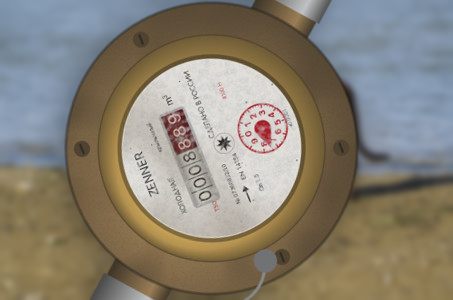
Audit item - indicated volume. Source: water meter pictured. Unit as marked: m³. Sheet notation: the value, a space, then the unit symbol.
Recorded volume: 8.8897 m³
